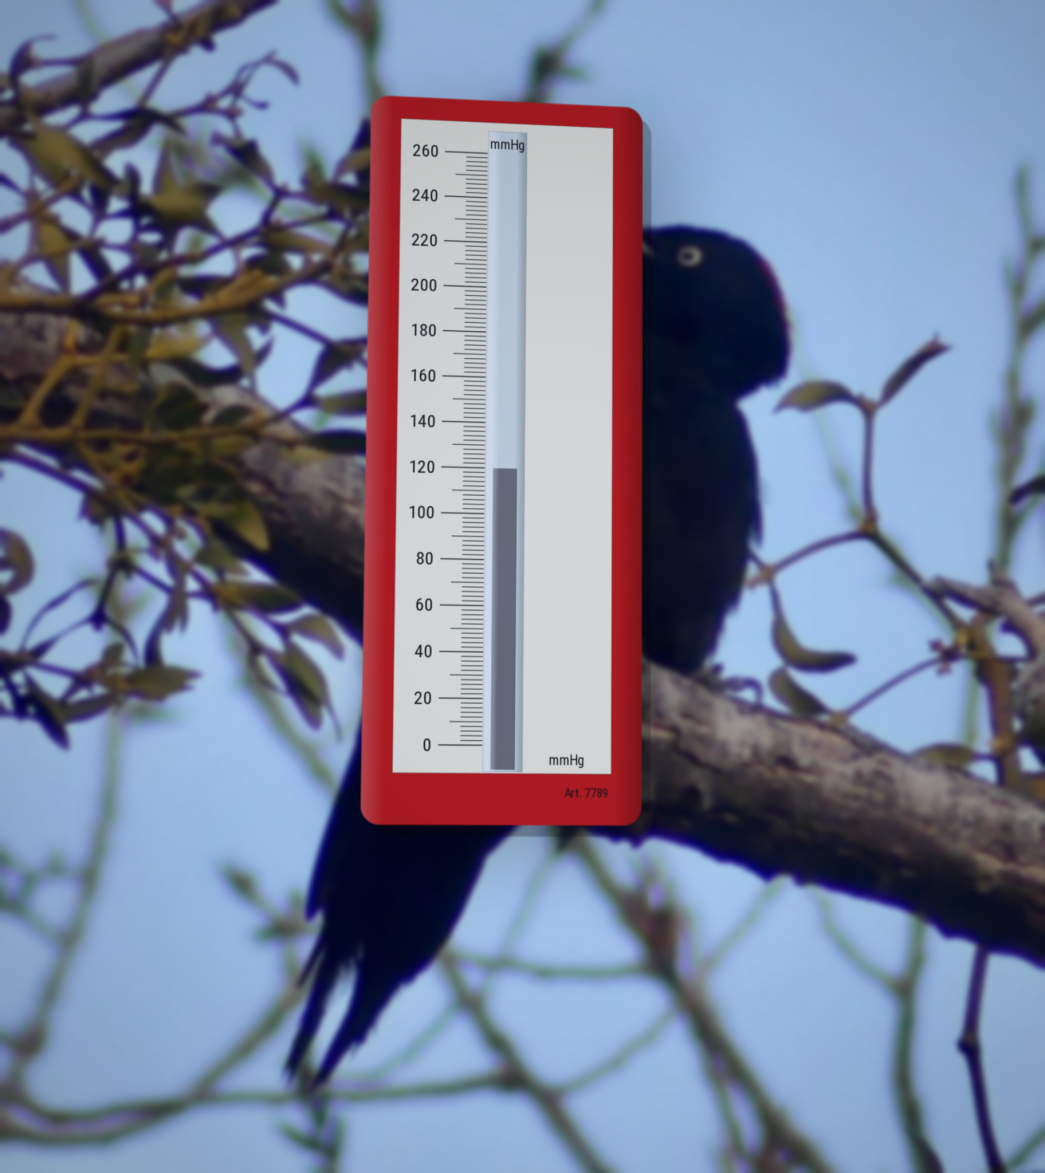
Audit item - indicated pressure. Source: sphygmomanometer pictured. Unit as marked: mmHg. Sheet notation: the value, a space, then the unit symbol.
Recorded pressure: 120 mmHg
